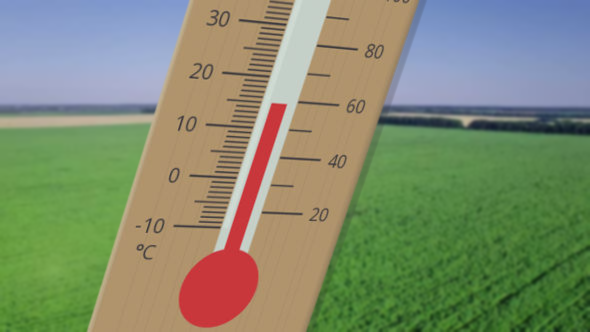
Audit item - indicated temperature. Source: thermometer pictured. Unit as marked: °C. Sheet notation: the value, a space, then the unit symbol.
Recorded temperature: 15 °C
